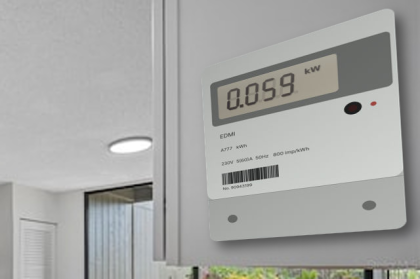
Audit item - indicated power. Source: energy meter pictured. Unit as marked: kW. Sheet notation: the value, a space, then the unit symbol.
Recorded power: 0.059 kW
